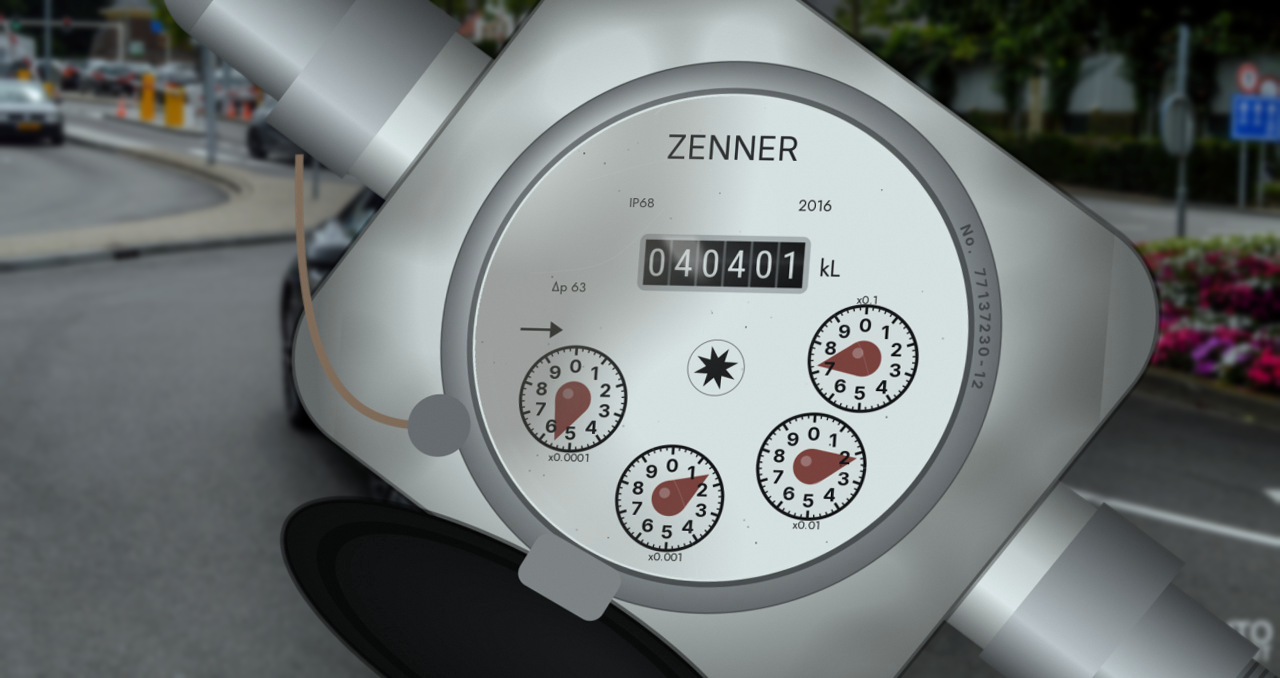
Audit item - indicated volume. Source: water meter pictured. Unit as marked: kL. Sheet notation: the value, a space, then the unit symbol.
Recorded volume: 40401.7215 kL
